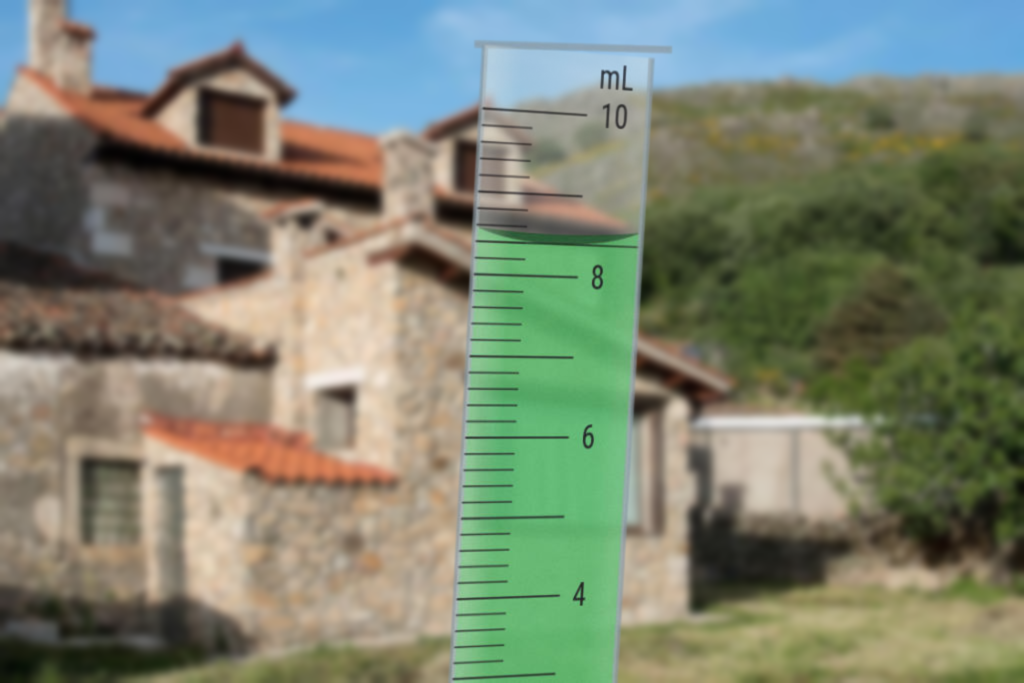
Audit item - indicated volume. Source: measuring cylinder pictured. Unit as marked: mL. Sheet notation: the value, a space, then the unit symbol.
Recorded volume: 8.4 mL
